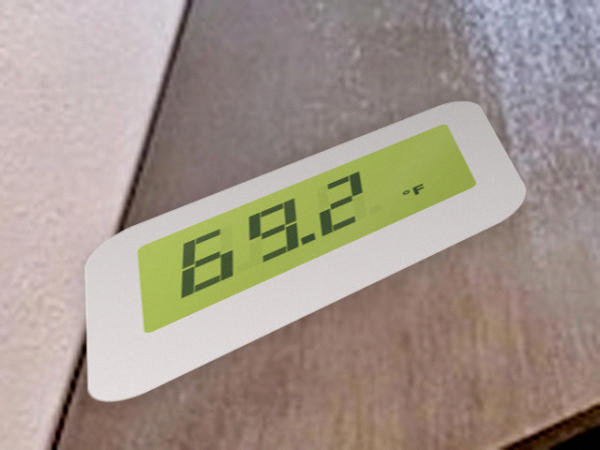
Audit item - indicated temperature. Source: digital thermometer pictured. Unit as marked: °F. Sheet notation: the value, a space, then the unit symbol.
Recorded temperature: 69.2 °F
